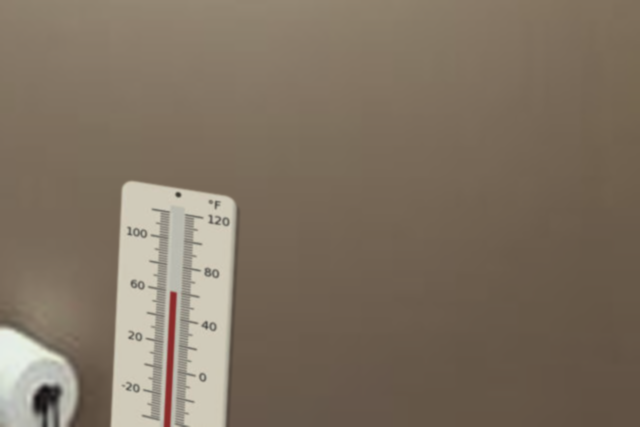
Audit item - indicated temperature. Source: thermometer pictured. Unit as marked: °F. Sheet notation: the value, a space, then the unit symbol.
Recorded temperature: 60 °F
